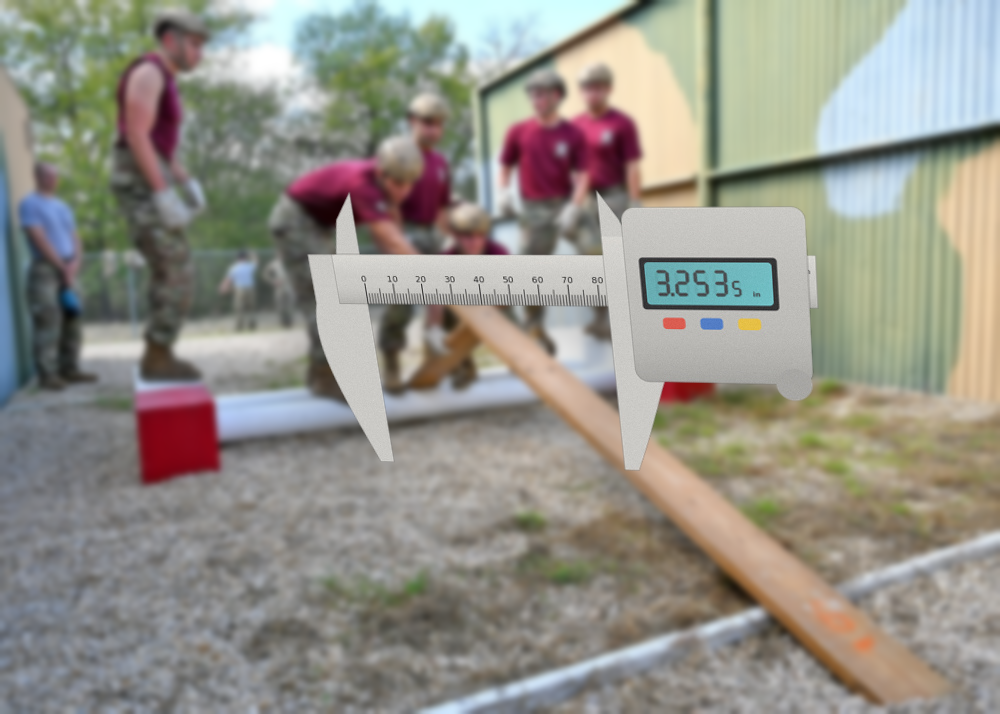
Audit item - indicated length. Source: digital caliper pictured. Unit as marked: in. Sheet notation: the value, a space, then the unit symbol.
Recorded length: 3.2535 in
